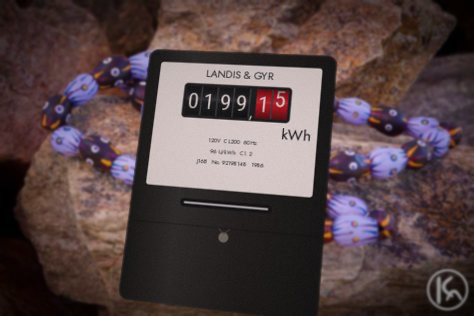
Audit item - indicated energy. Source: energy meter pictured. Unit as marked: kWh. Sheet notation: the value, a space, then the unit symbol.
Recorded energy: 199.15 kWh
